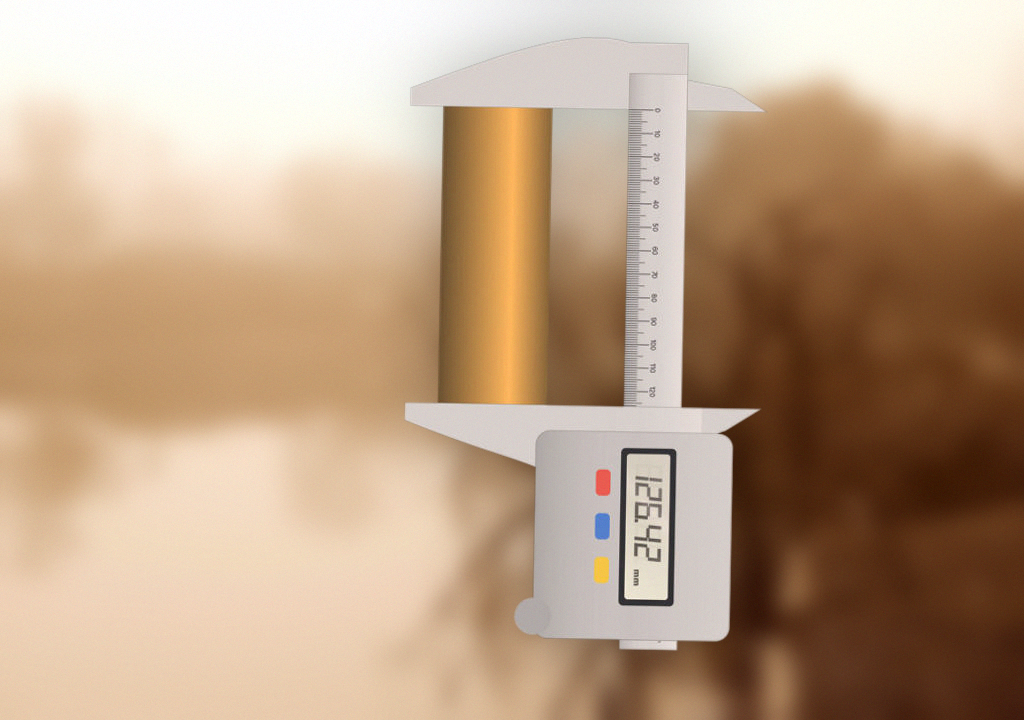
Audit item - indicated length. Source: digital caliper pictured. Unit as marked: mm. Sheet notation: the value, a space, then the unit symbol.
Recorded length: 126.42 mm
